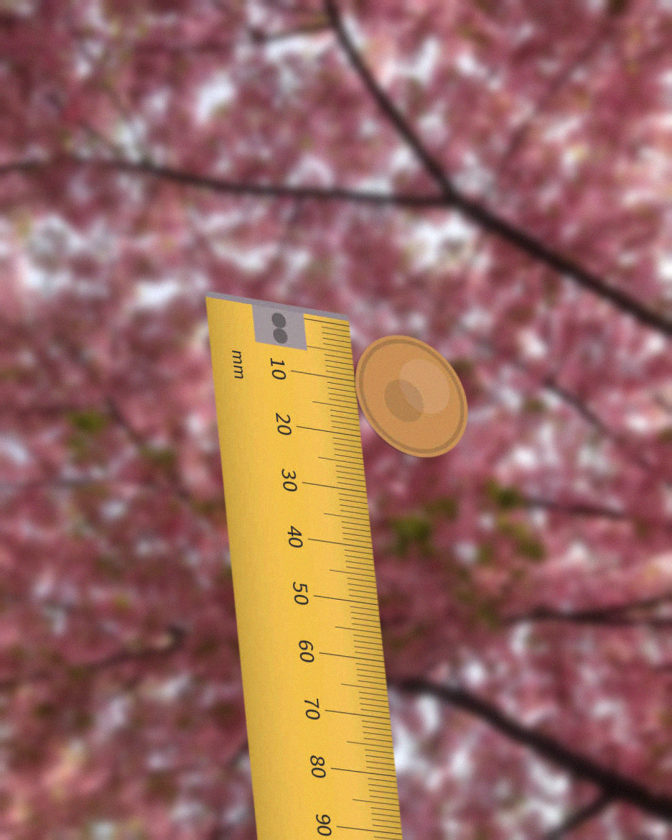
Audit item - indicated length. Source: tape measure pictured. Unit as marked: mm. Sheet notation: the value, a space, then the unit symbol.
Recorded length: 22 mm
